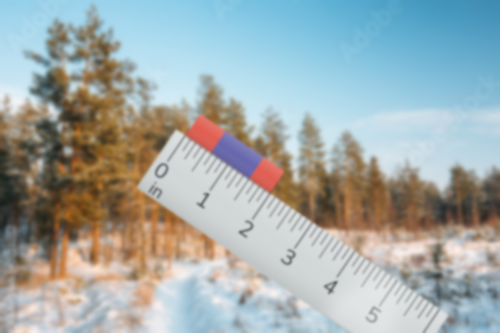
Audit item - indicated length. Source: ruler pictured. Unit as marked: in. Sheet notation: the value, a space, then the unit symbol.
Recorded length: 2 in
